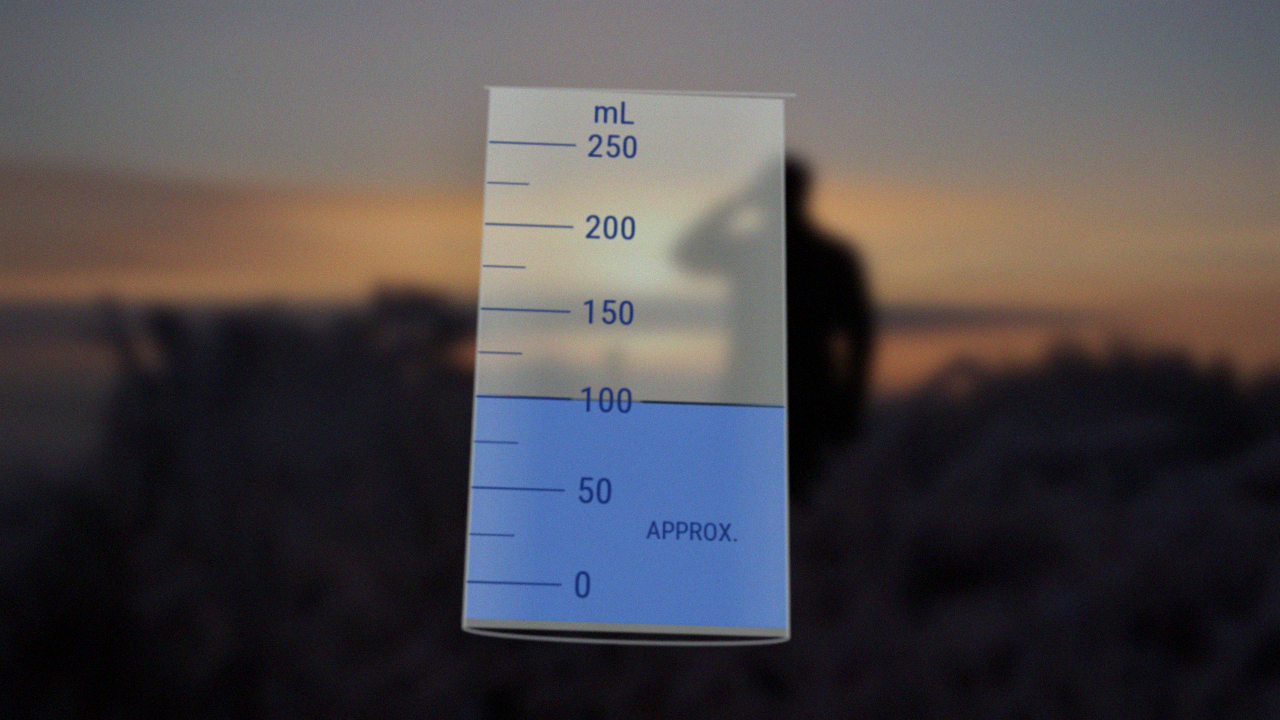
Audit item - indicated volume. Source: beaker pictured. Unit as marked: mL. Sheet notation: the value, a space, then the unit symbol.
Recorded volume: 100 mL
